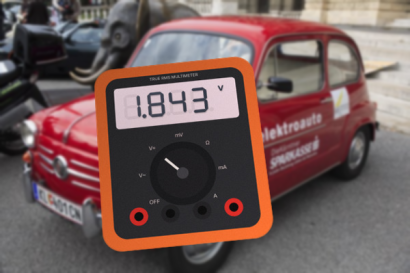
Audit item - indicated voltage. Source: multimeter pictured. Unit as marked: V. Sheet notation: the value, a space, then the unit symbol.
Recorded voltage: 1.843 V
